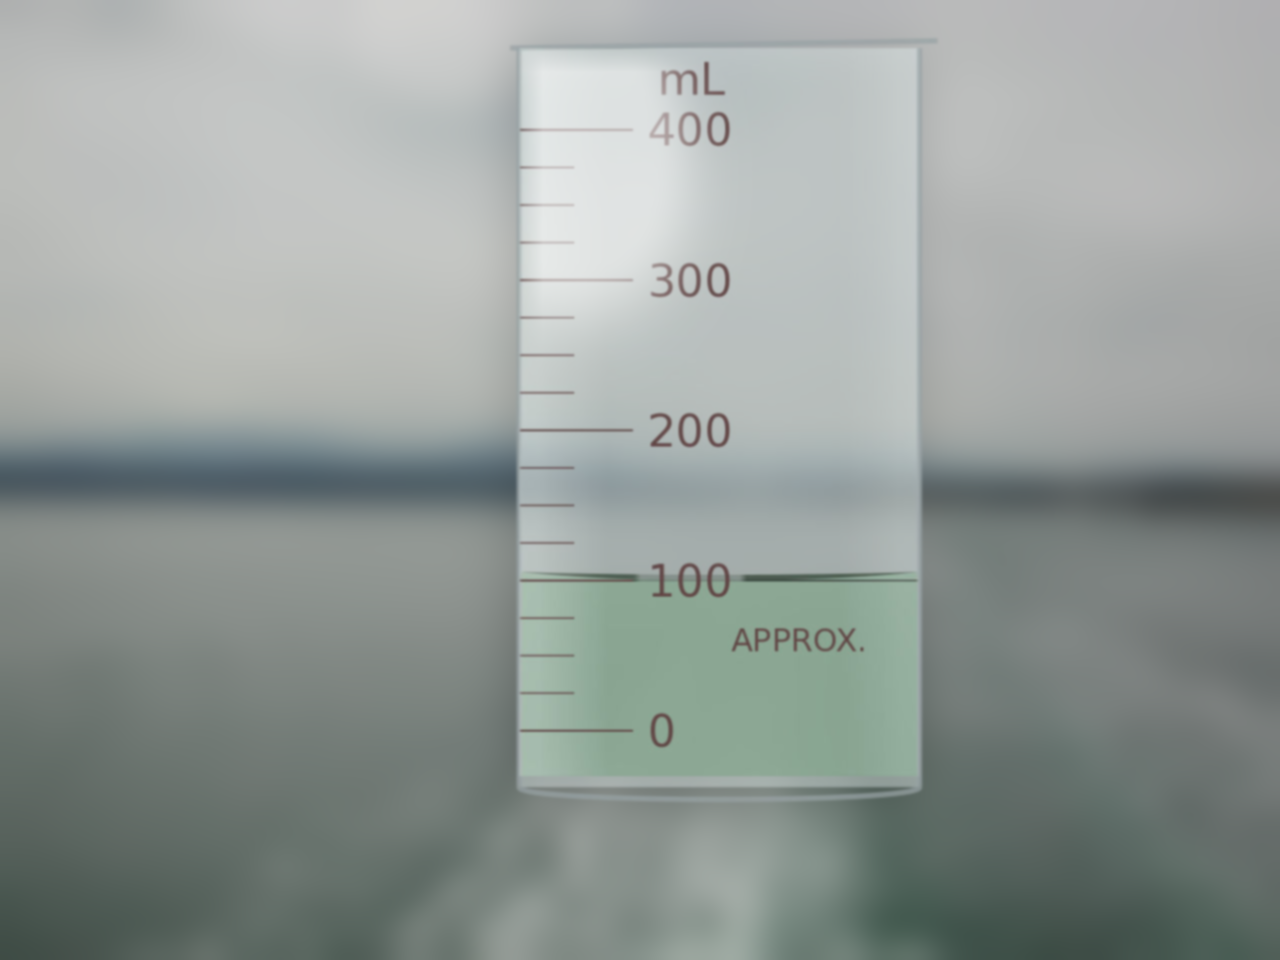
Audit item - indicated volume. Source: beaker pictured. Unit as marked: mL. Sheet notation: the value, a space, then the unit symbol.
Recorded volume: 100 mL
